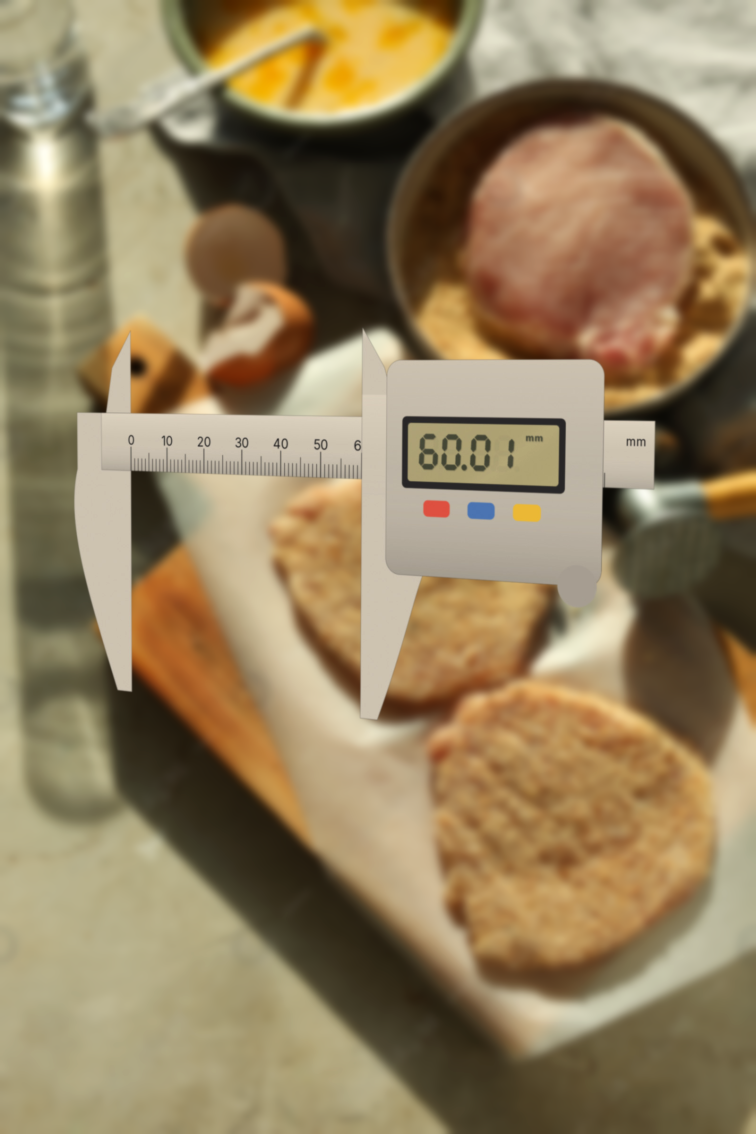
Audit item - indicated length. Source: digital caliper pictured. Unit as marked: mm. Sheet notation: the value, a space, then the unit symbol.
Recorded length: 60.01 mm
